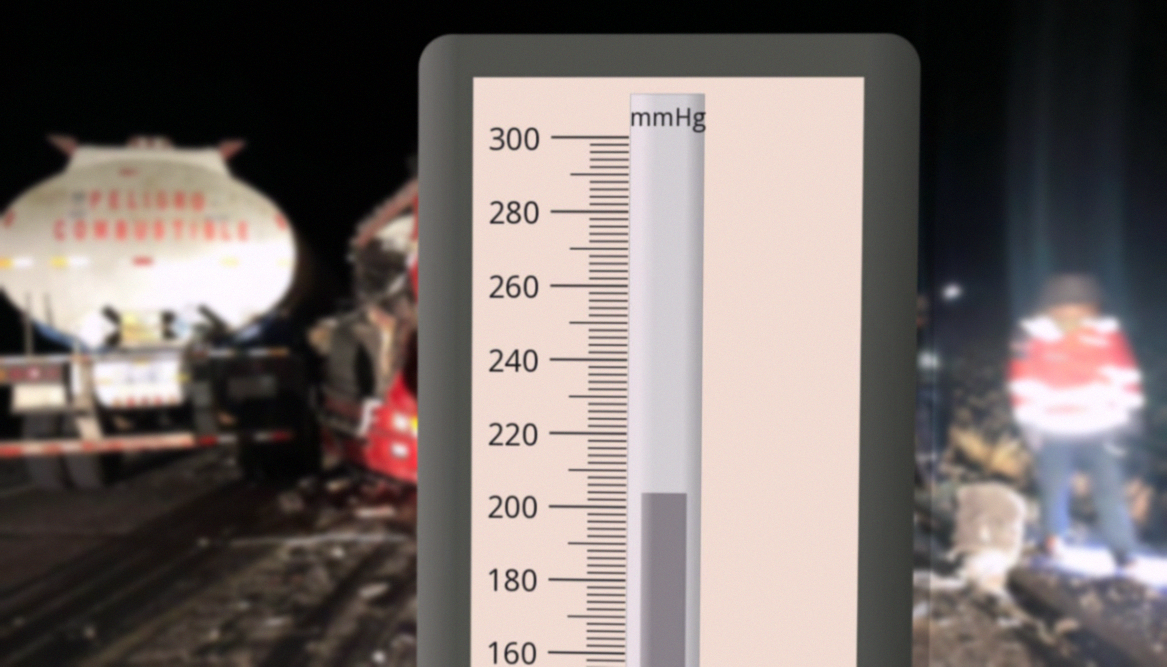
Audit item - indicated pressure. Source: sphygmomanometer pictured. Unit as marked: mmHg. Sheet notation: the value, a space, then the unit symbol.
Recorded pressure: 204 mmHg
